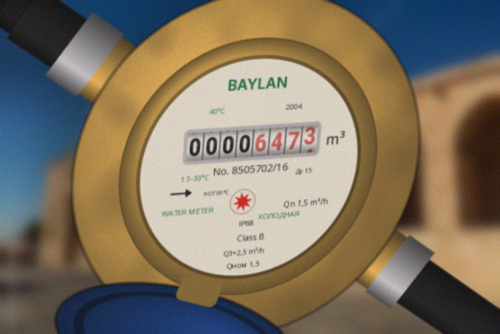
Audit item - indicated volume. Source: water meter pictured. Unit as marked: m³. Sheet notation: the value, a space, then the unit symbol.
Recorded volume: 0.6473 m³
